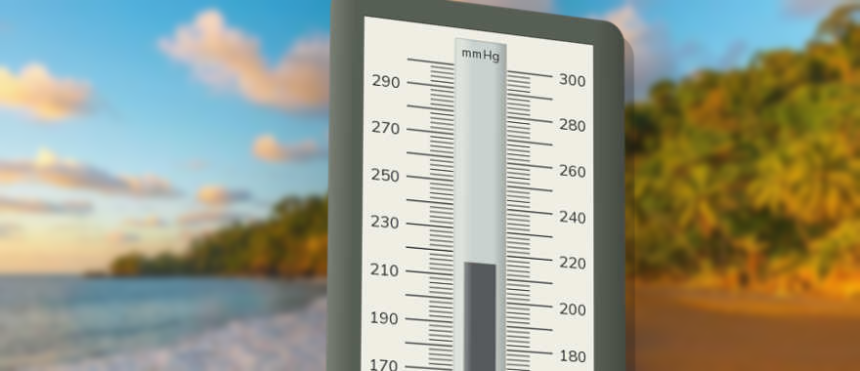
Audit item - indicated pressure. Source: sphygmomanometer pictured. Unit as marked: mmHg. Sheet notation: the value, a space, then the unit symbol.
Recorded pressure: 216 mmHg
